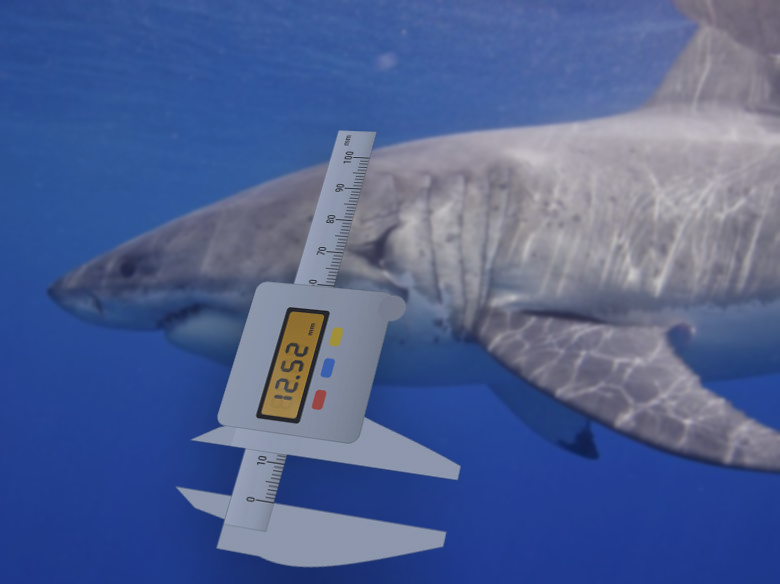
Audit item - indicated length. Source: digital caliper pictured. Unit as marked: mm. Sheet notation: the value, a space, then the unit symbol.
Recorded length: 12.52 mm
